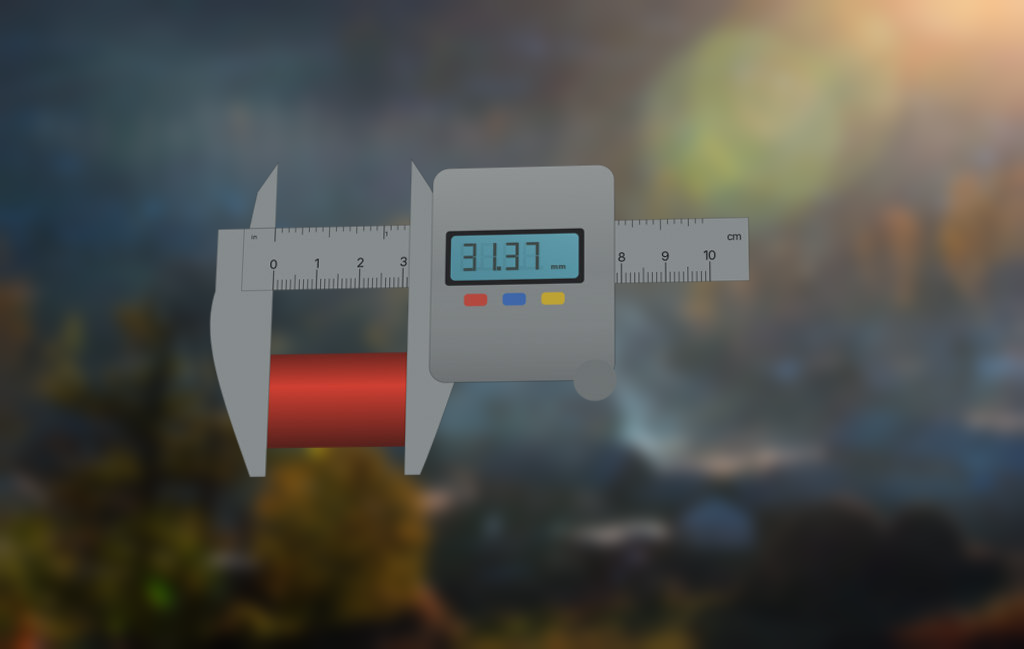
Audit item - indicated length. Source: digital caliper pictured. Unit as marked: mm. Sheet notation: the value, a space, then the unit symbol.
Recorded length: 31.37 mm
